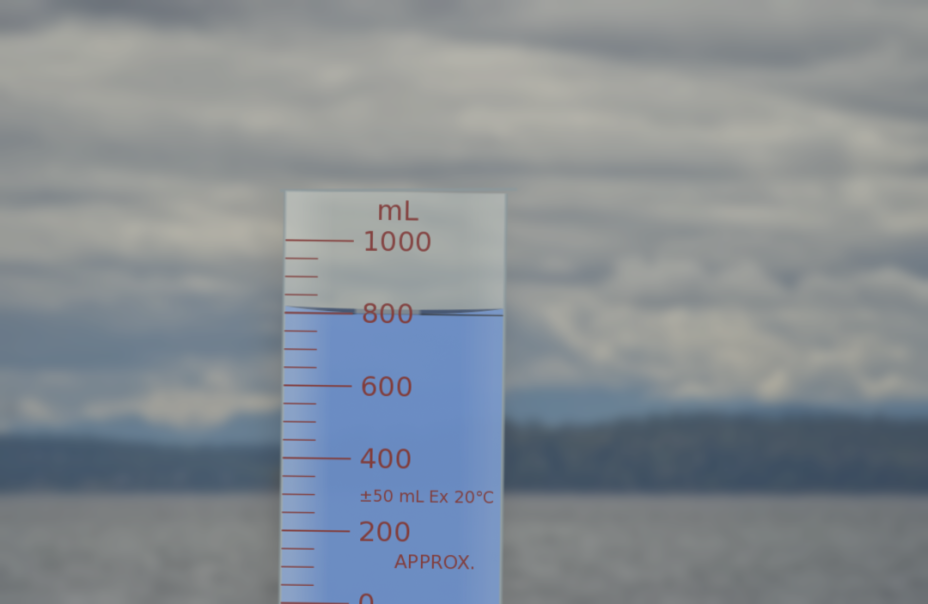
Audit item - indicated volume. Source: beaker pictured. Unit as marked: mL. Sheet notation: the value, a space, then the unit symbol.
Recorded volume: 800 mL
